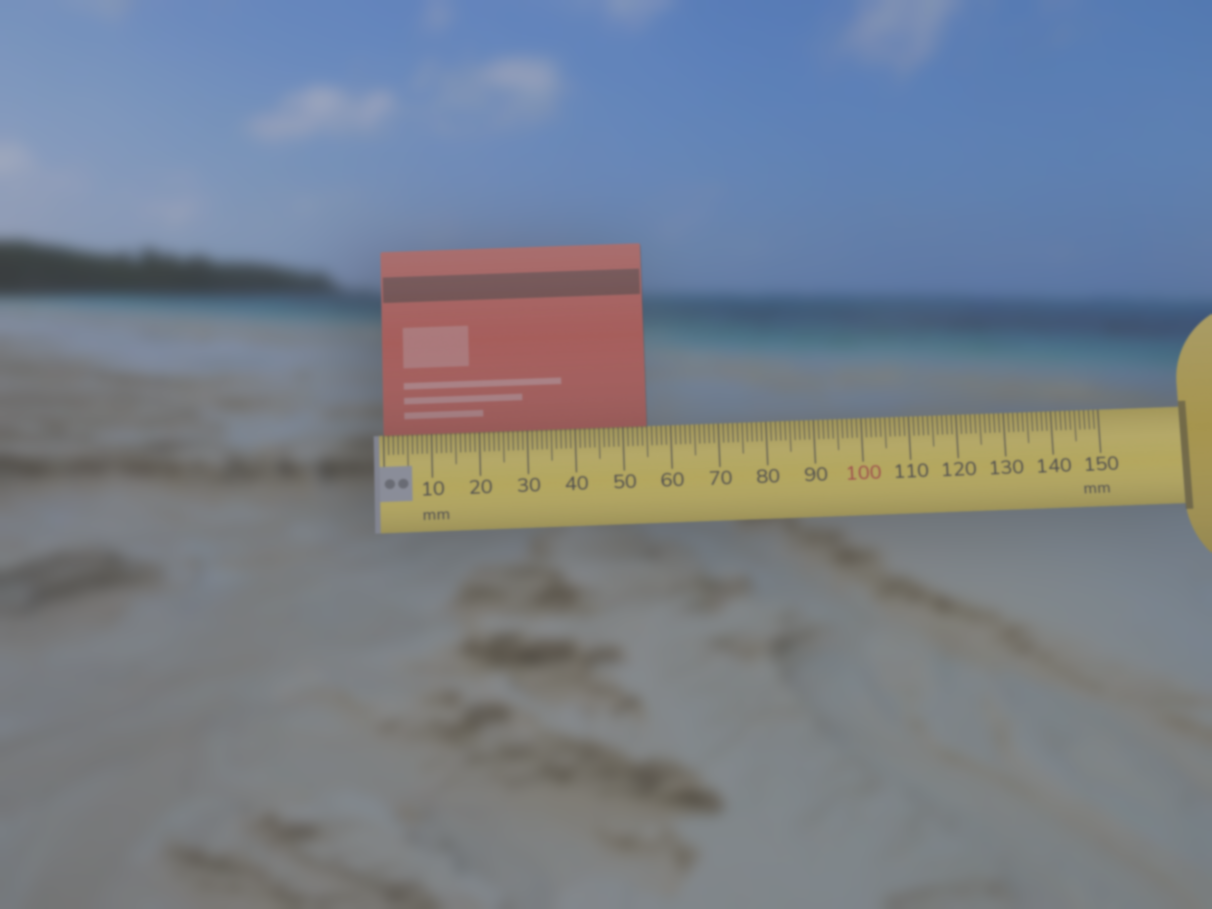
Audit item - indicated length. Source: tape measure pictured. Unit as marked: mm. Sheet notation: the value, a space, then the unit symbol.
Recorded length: 55 mm
